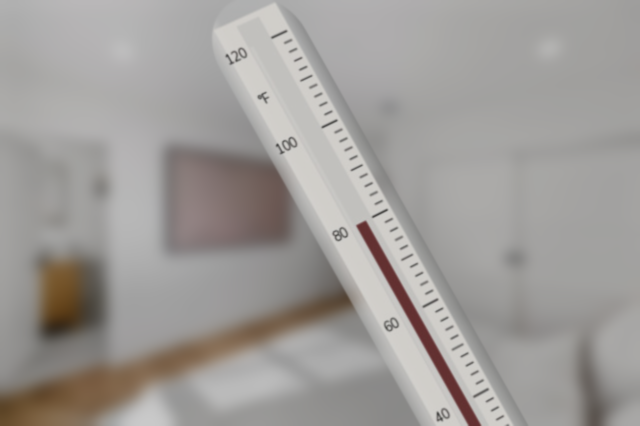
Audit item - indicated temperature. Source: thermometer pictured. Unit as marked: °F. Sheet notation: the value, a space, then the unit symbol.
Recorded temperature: 80 °F
